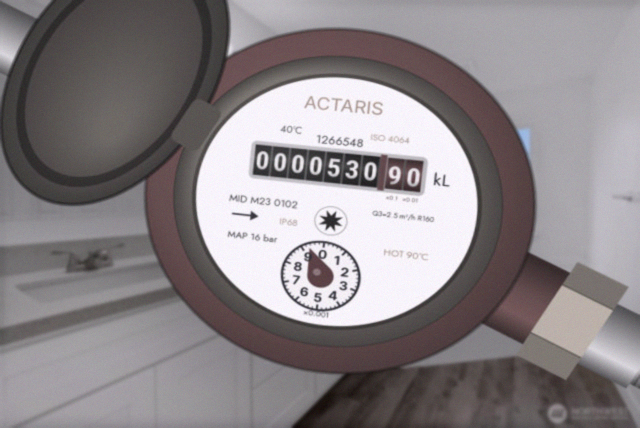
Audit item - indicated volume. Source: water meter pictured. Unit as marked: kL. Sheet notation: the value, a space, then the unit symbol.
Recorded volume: 530.899 kL
